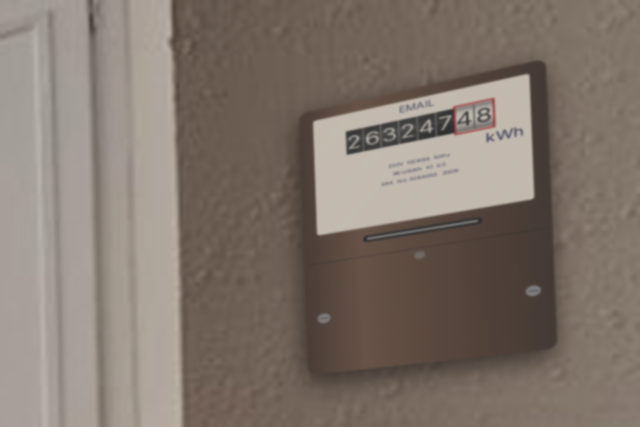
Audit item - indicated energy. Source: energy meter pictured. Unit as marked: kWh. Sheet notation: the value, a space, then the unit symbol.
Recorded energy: 263247.48 kWh
